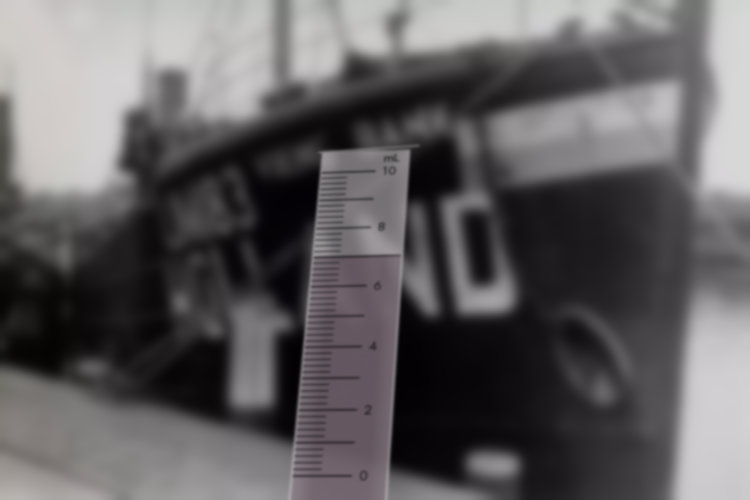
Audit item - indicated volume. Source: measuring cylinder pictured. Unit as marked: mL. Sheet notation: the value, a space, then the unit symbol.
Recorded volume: 7 mL
